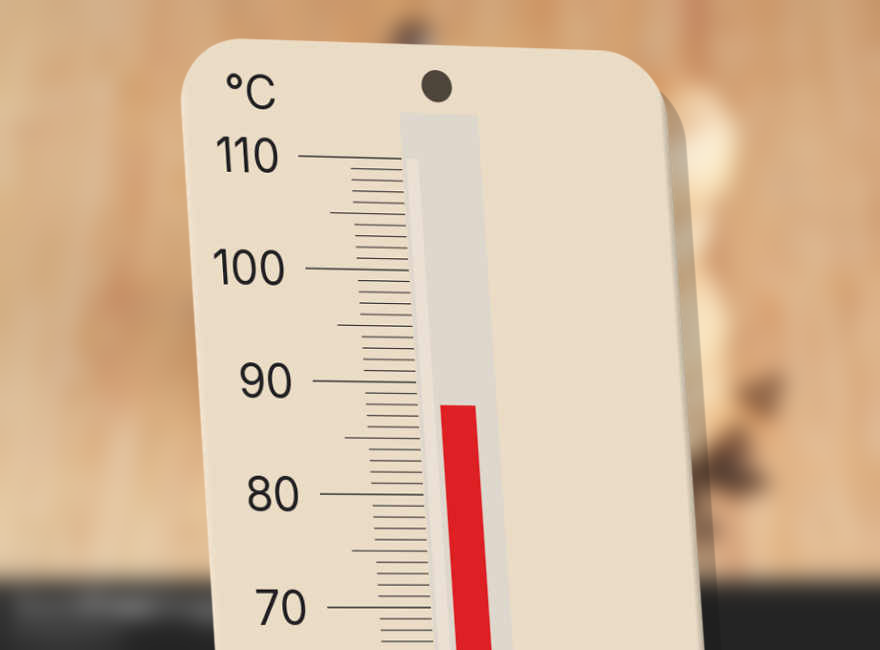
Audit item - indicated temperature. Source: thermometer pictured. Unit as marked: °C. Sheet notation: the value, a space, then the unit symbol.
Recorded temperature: 88 °C
